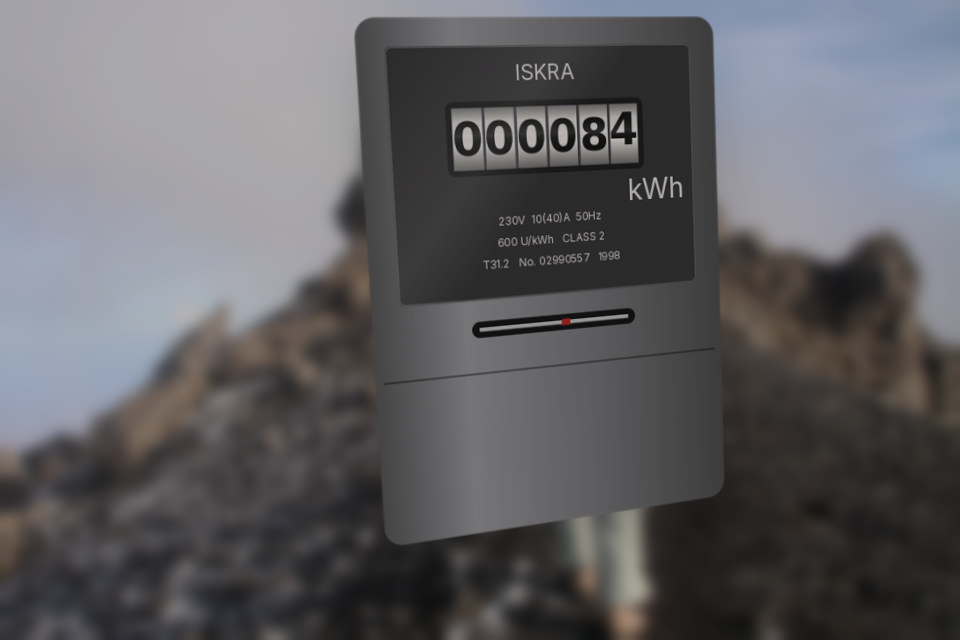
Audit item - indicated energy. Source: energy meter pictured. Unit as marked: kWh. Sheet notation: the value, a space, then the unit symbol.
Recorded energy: 84 kWh
